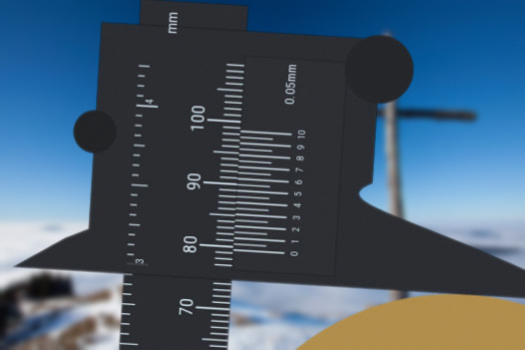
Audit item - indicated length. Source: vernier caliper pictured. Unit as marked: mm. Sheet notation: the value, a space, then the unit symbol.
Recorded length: 79.5 mm
